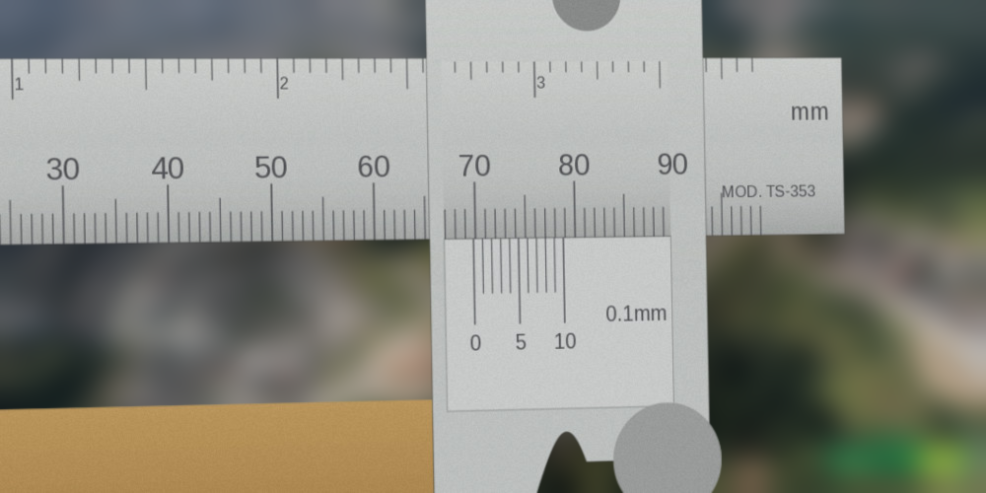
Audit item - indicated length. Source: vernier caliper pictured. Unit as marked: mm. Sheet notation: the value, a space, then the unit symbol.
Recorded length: 69.8 mm
